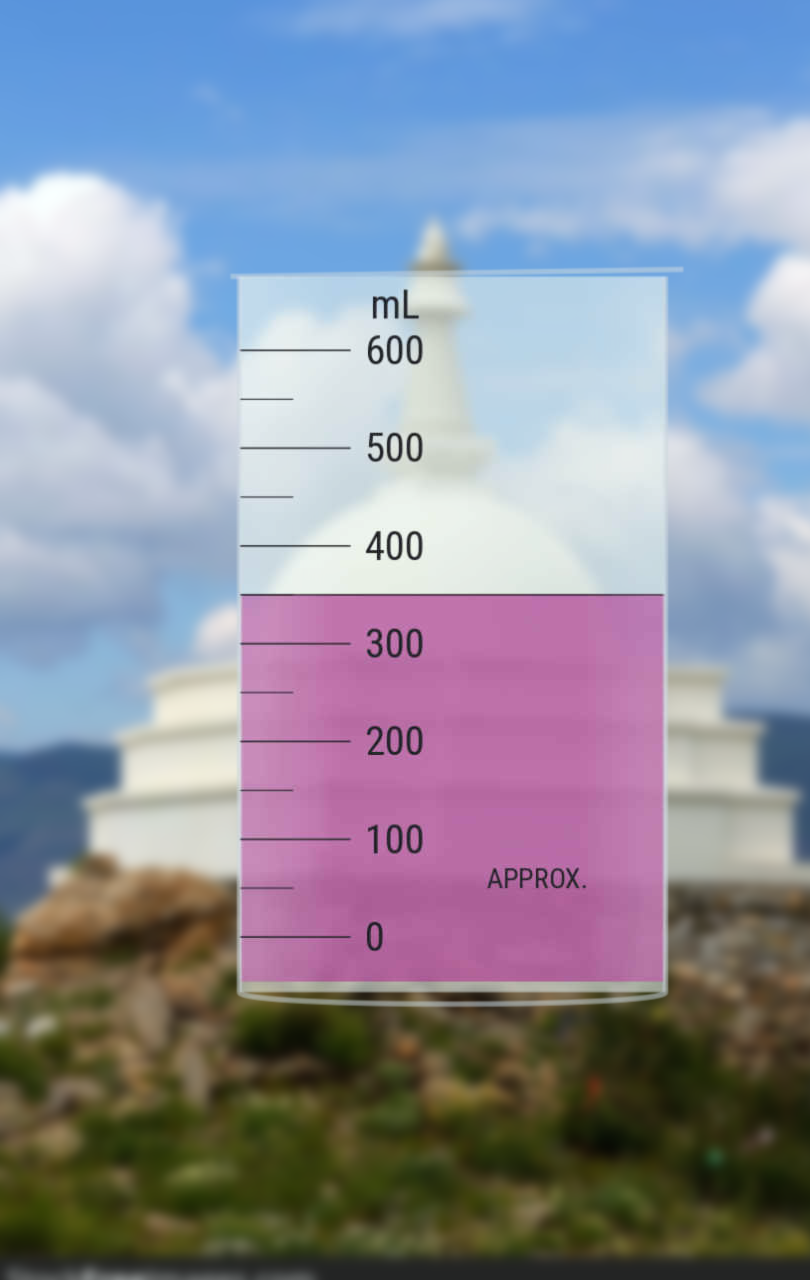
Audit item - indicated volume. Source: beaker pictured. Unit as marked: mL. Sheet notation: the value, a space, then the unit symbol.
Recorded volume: 350 mL
